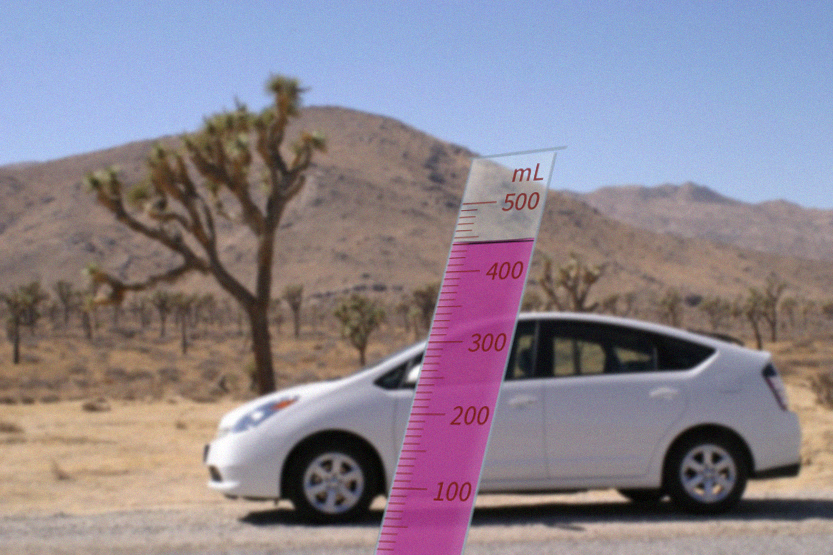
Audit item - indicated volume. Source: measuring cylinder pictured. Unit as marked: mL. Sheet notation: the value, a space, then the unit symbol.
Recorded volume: 440 mL
